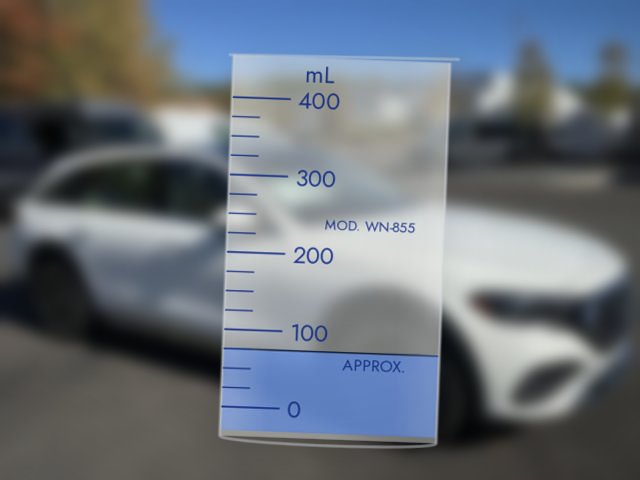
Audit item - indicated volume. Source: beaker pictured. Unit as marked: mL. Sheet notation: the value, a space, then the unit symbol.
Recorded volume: 75 mL
